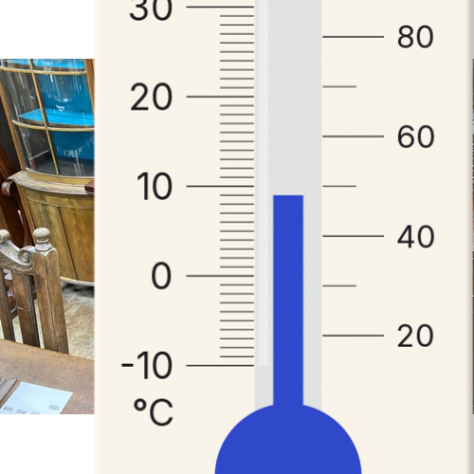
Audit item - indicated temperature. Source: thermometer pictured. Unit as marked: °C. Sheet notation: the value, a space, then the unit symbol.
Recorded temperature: 9 °C
